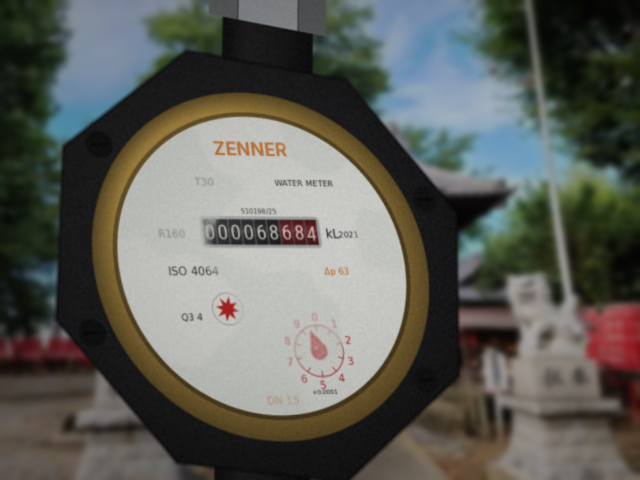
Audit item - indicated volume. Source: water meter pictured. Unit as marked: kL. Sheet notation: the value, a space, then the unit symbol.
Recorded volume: 68.6839 kL
